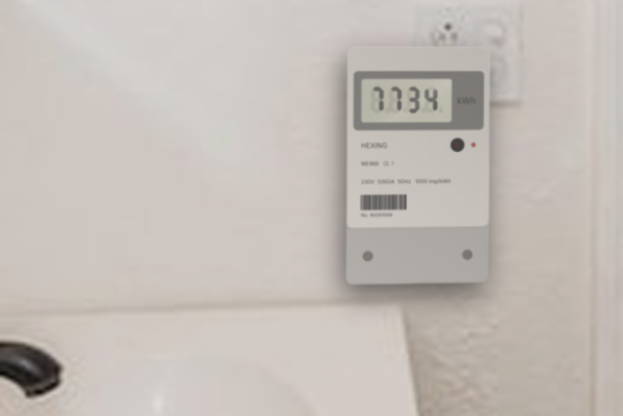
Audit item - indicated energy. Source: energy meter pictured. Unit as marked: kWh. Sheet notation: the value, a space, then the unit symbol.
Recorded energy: 7734 kWh
